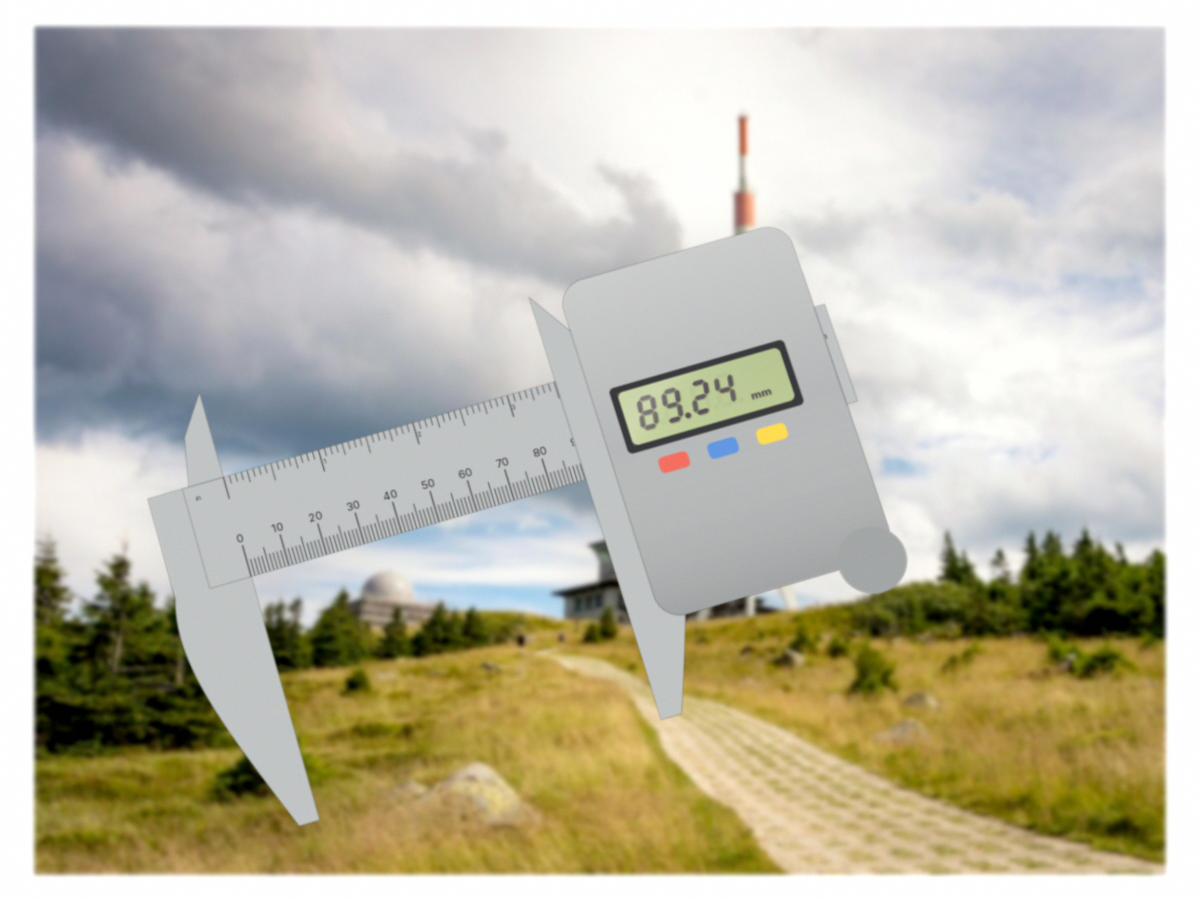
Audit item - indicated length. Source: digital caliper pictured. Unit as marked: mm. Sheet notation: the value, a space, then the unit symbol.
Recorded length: 89.24 mm
